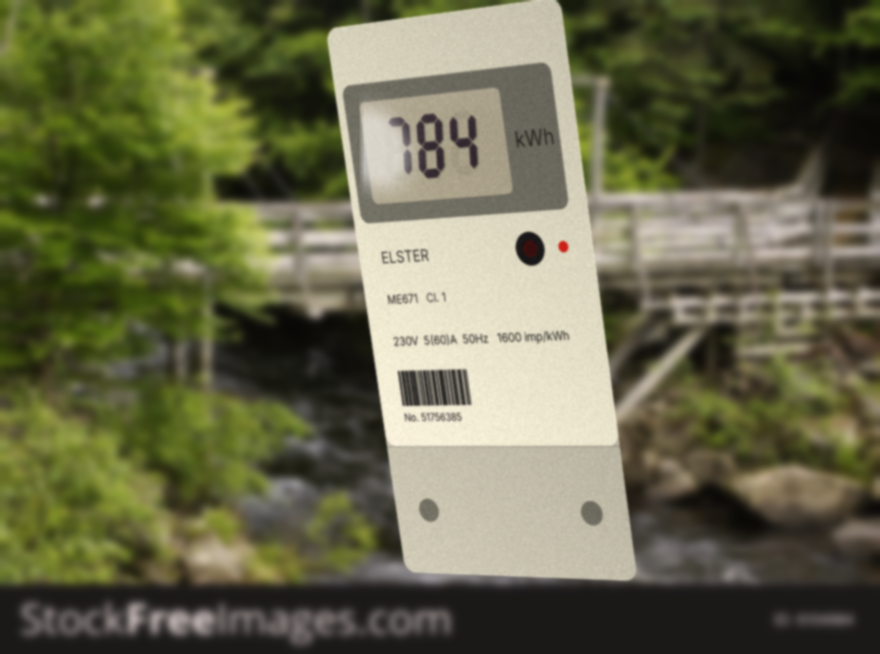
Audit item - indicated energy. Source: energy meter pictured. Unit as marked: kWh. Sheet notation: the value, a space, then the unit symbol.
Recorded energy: 784 kWh
